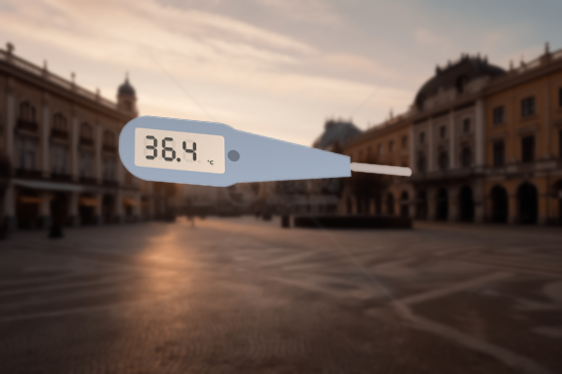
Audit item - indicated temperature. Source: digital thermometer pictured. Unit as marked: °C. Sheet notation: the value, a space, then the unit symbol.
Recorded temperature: 36.4 °C
